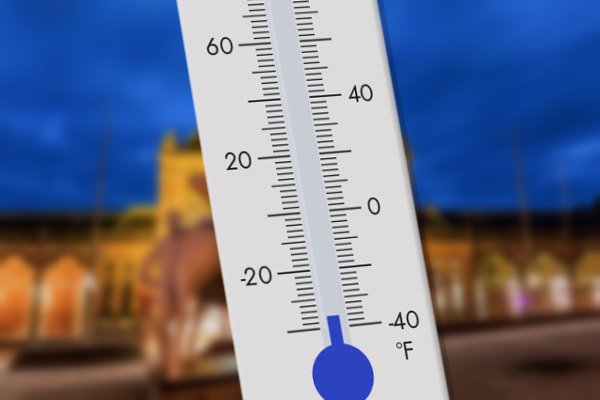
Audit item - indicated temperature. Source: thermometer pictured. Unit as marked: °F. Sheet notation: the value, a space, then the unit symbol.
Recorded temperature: -36 °F
